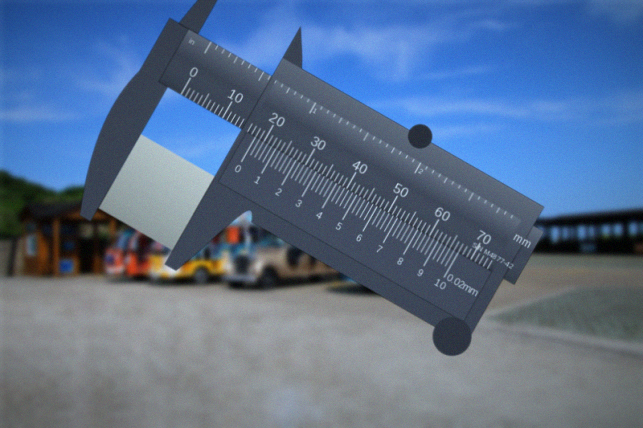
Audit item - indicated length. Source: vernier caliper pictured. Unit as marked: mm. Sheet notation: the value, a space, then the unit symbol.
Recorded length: 18.0 mm
